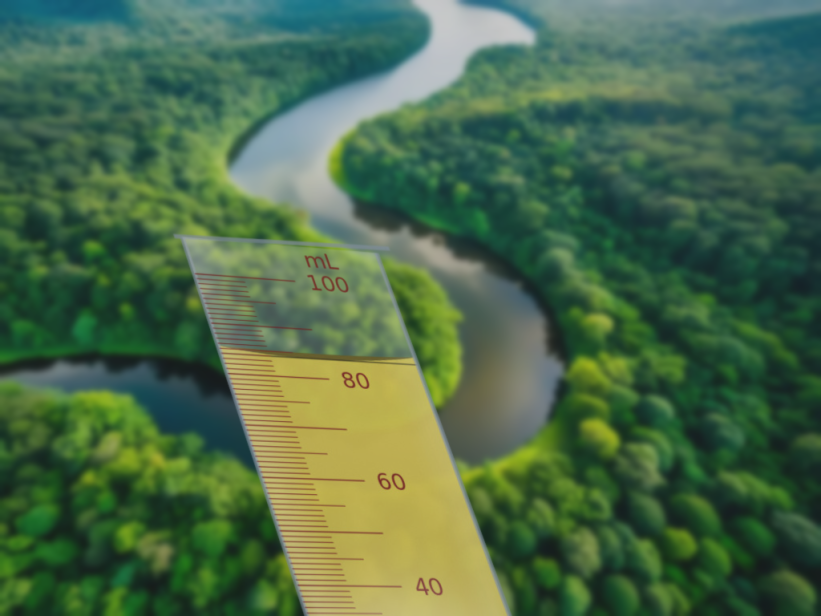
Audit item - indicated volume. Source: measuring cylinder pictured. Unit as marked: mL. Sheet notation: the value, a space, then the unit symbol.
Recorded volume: 84 mL
